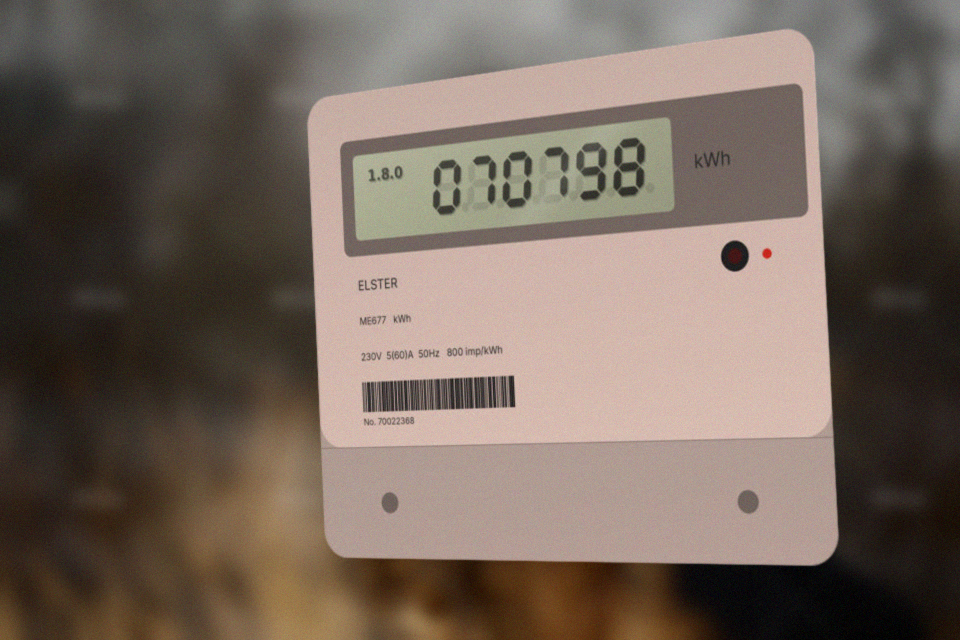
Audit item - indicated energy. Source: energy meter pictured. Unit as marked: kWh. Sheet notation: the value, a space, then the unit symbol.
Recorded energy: 70798 kWh
